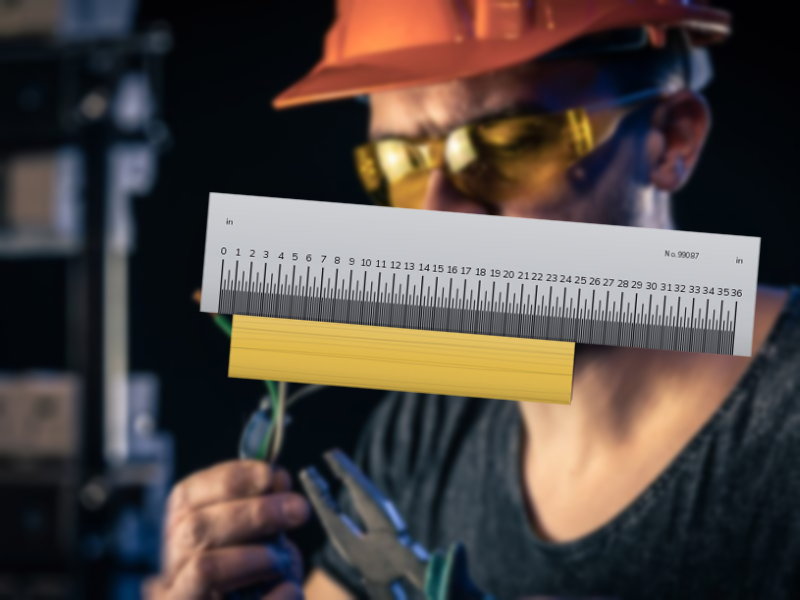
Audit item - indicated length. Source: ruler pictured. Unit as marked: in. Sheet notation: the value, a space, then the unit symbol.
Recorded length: 24 in
